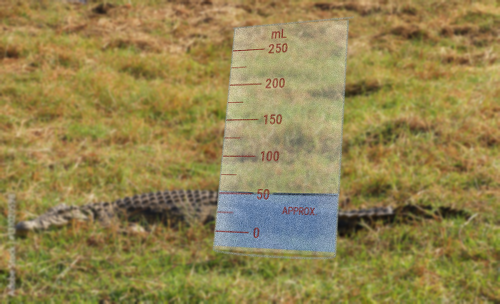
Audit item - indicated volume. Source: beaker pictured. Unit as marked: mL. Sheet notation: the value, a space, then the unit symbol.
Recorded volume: 50 mL
